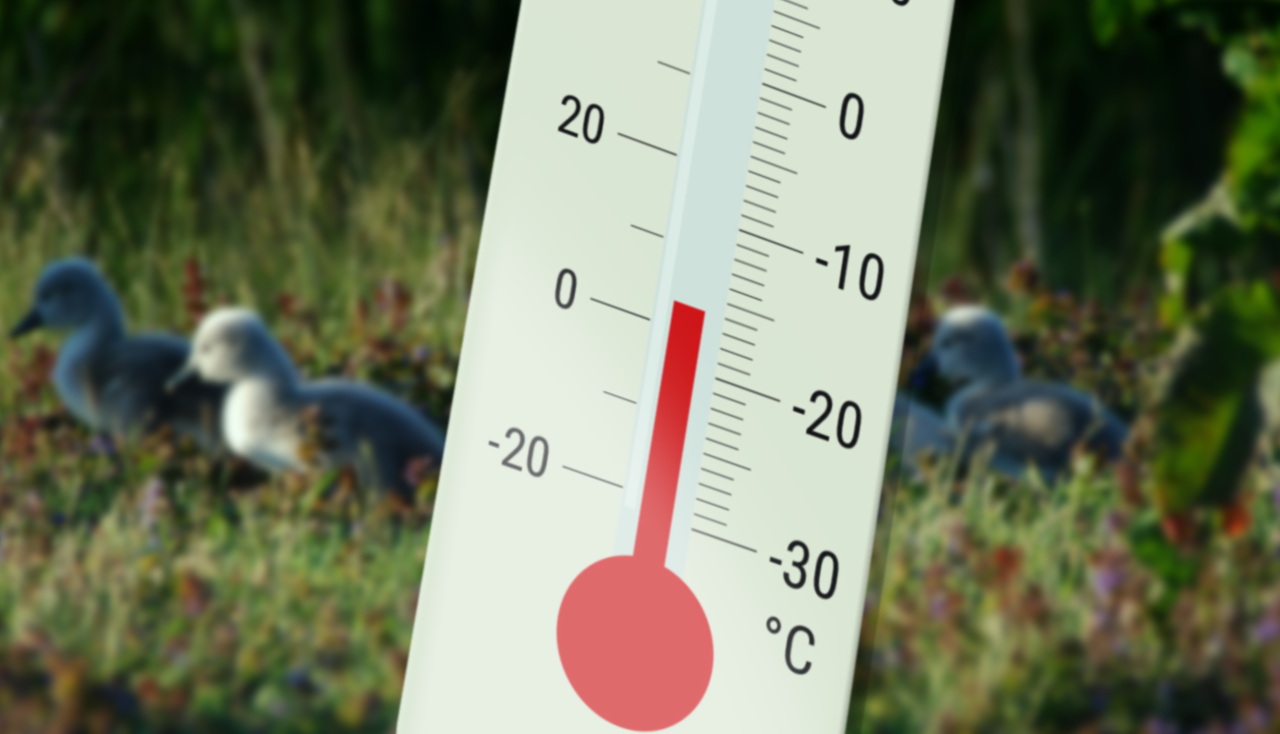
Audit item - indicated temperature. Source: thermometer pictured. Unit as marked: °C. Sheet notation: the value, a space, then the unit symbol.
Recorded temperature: -16 °C
